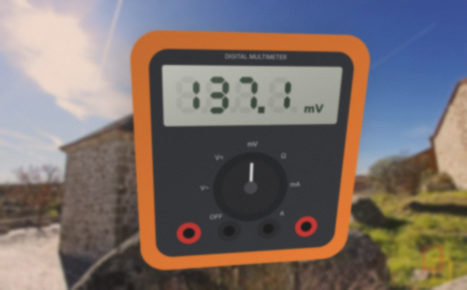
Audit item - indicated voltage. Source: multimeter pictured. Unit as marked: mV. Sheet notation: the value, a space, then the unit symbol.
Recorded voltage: 137.1 mV
